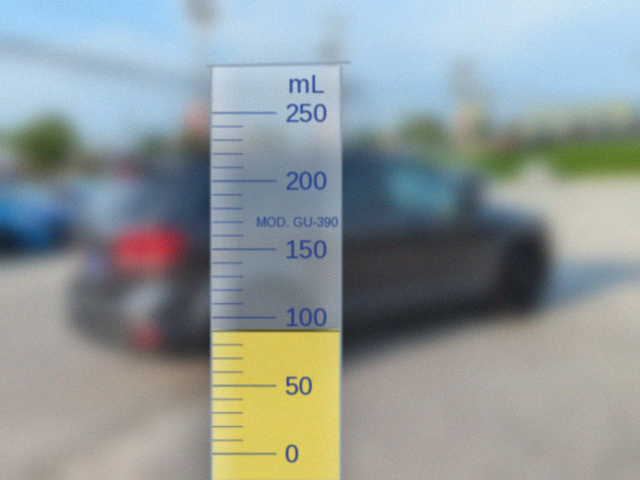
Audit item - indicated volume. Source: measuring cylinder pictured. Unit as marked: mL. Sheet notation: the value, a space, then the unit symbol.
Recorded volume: 90 mL
